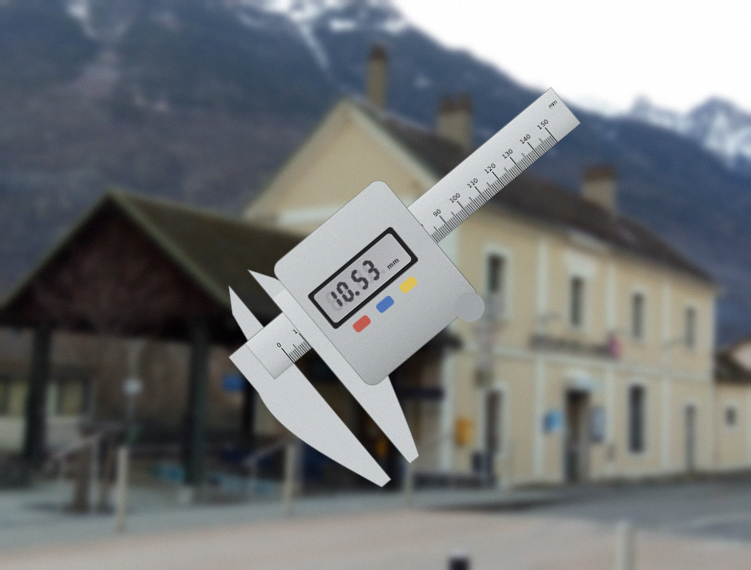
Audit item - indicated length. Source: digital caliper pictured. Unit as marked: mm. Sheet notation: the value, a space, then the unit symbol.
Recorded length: 10.53 mm
